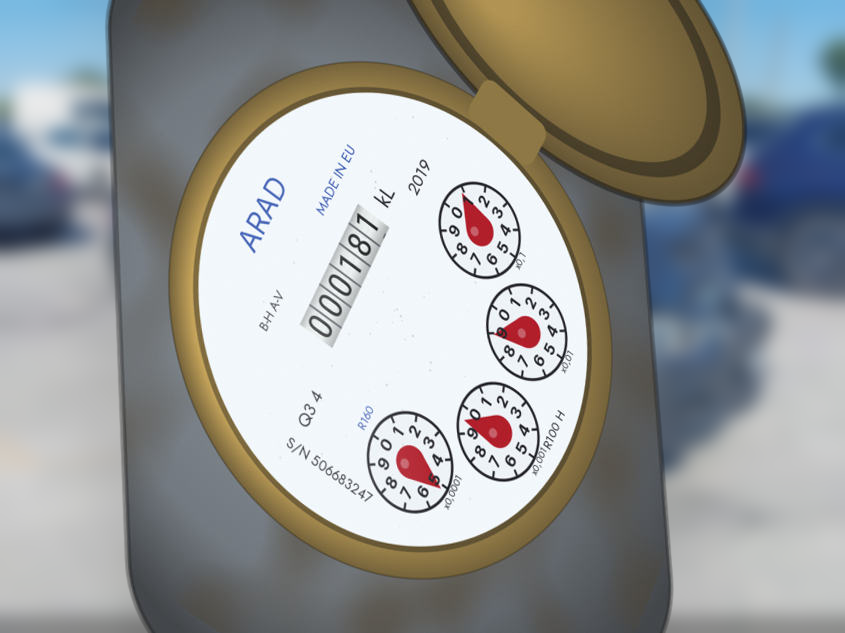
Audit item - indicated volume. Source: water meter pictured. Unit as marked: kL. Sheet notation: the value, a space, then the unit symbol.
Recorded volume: 181.0895 kL
